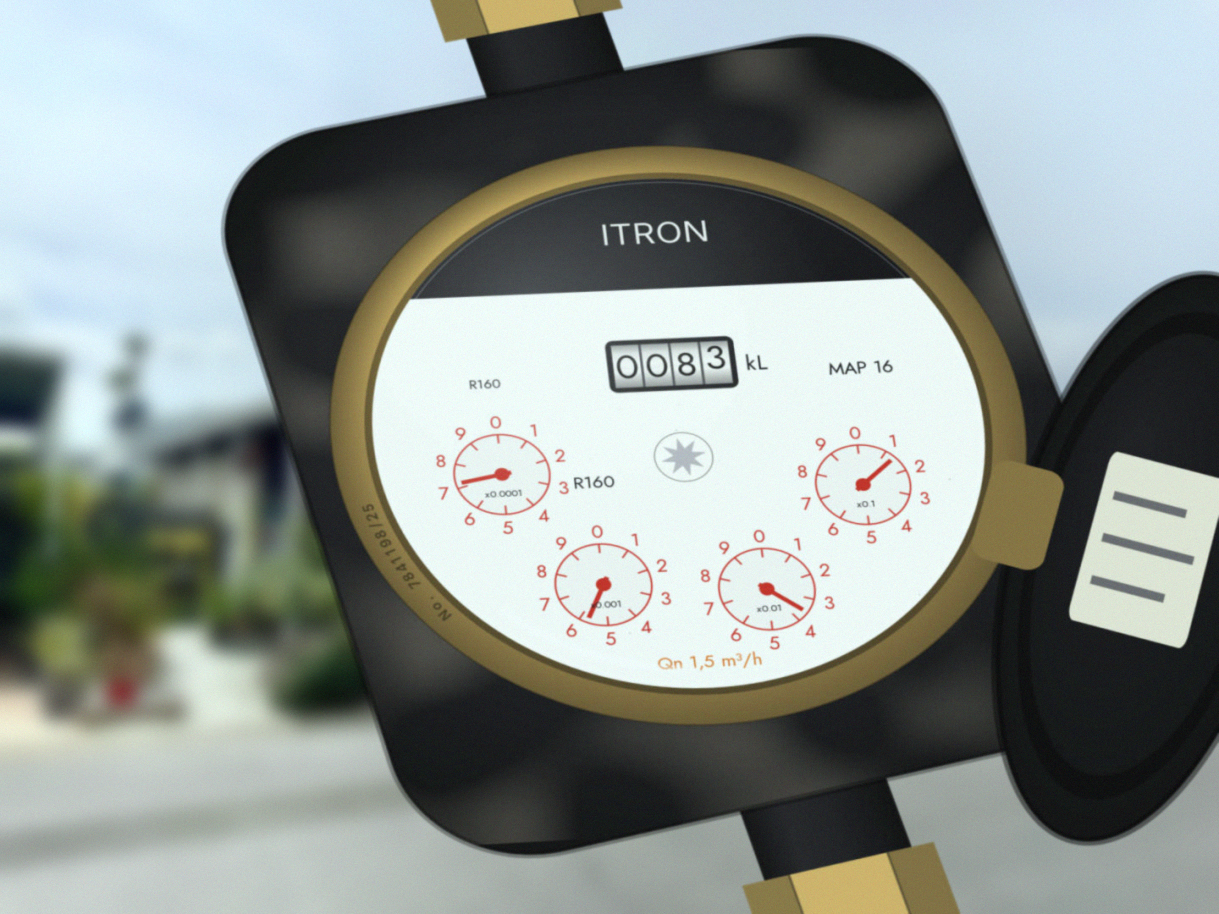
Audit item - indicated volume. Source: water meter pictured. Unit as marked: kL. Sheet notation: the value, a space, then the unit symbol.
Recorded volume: 83.1357 kL
